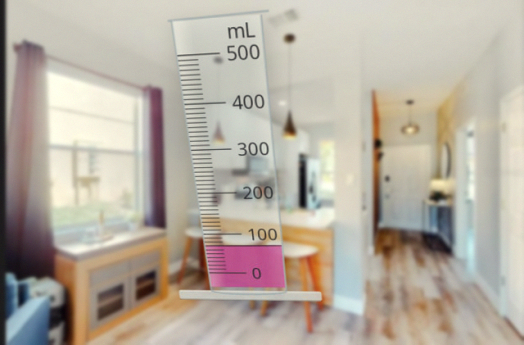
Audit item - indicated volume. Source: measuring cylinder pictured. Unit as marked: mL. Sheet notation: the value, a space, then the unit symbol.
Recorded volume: 70 mL
